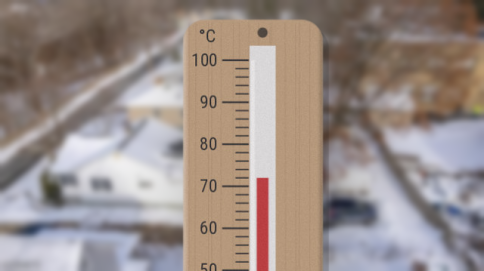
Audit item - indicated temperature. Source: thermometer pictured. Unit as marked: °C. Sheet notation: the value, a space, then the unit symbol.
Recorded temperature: 72 °C
